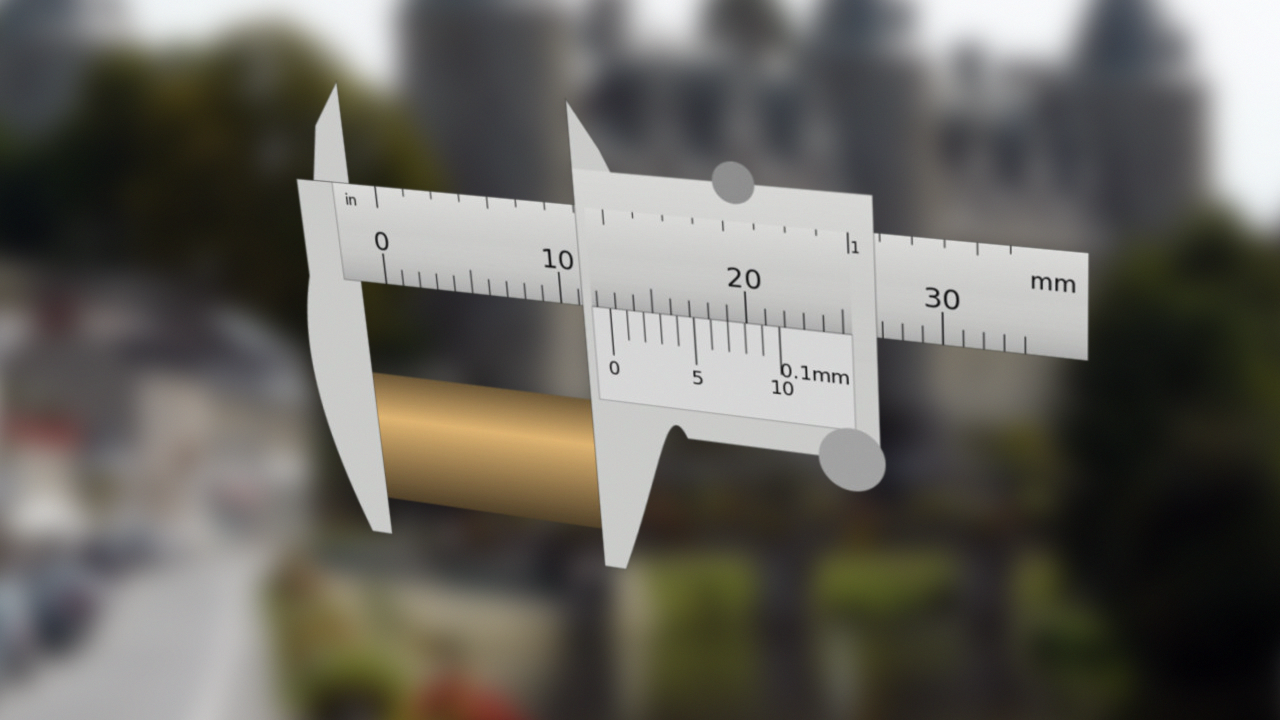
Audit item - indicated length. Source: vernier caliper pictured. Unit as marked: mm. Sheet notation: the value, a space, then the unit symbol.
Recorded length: 12.7 mm
